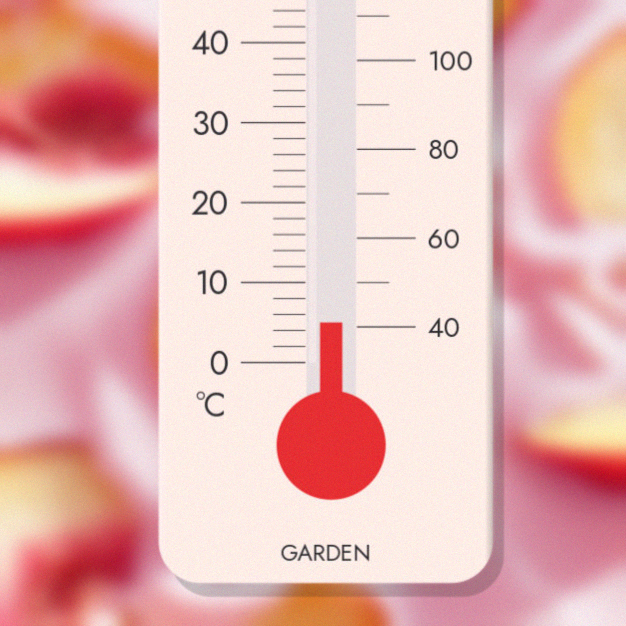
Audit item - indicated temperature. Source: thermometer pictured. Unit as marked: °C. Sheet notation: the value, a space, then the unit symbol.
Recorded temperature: 5 °C
